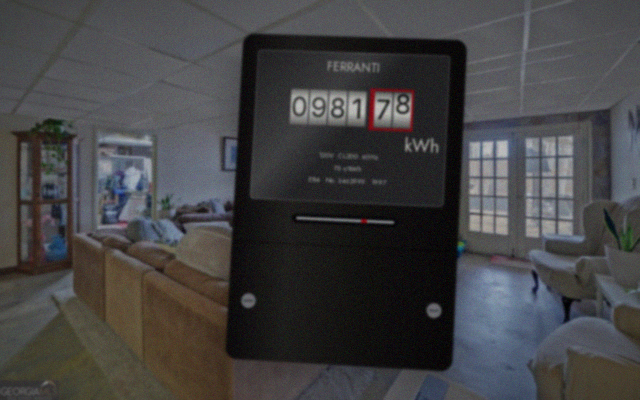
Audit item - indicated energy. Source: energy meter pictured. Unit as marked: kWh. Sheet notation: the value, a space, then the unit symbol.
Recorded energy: 981.78 kWh
